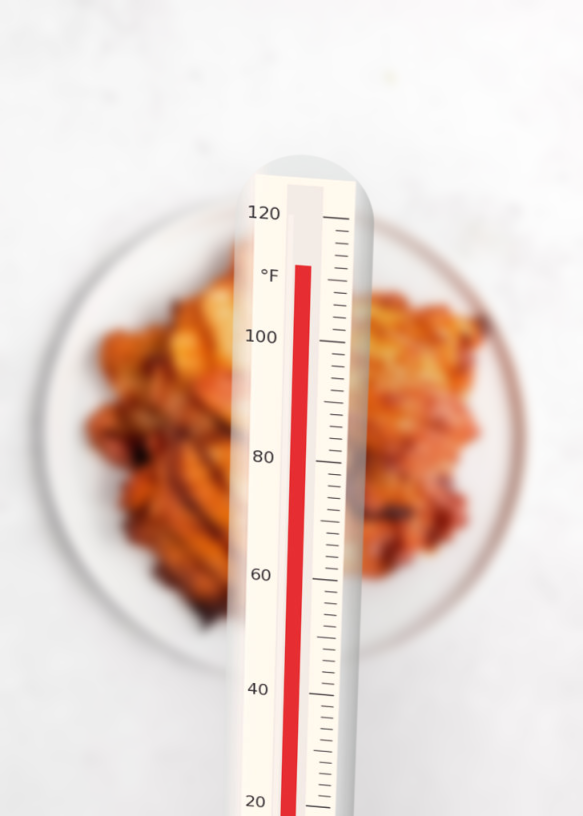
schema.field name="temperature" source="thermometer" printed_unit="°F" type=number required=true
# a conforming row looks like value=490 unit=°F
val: value=112 unit=°F
